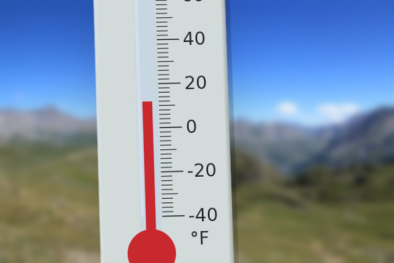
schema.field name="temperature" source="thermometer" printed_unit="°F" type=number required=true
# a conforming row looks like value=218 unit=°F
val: value=12 unit=°F
